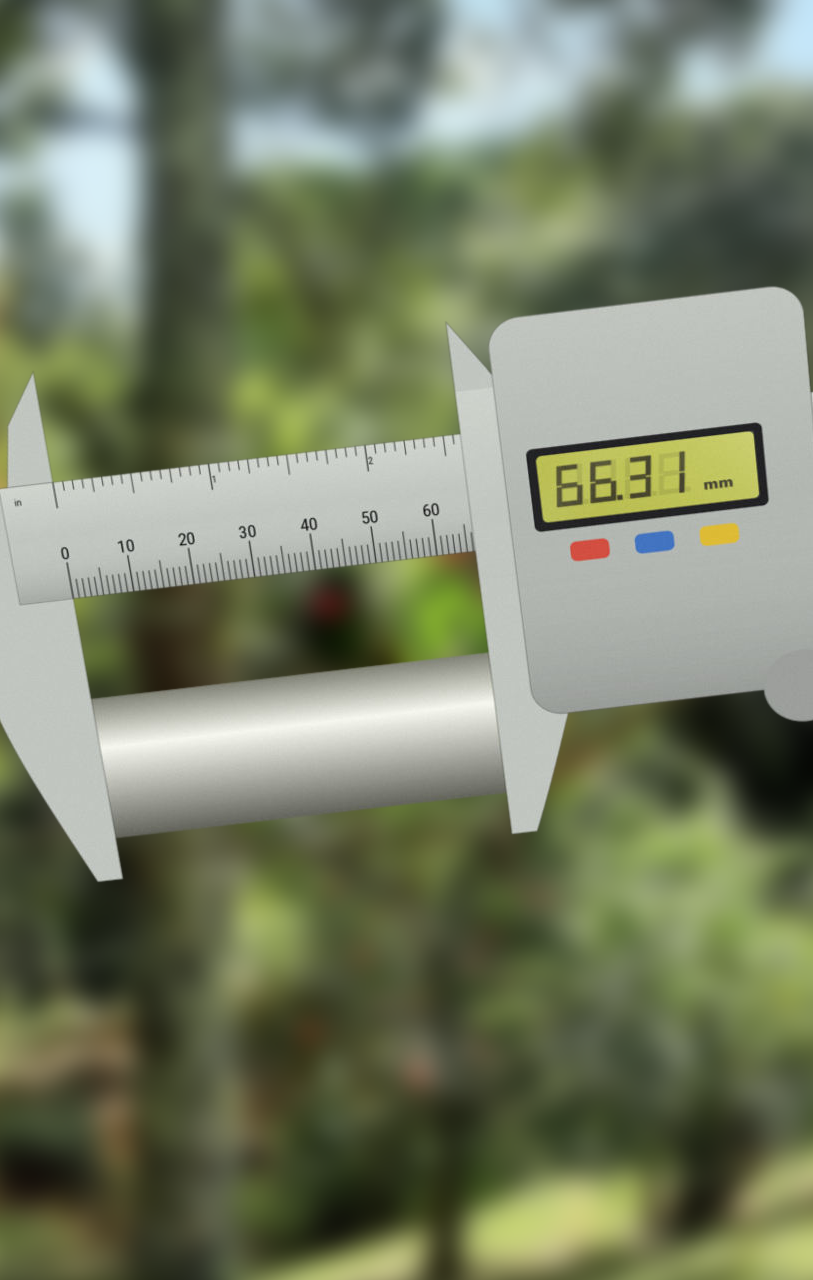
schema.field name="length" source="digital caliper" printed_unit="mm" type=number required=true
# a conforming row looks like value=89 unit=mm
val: value=66.31 unit=mm
